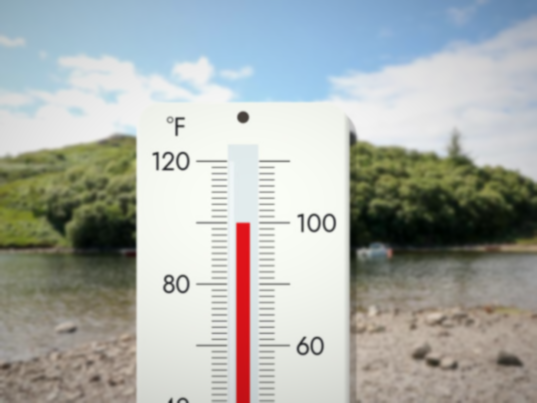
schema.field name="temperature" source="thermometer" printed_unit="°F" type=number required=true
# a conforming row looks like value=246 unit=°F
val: value=100 unit=°F
